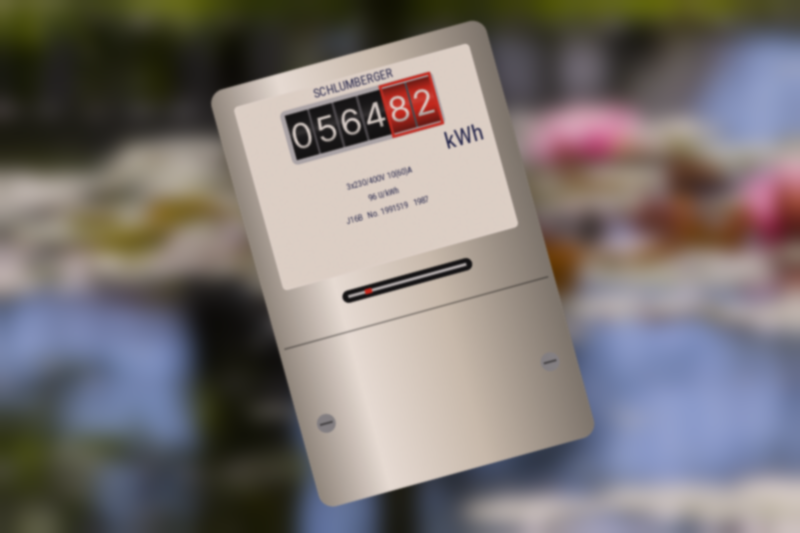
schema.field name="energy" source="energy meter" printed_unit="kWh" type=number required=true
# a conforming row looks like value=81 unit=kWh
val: value=564.82 unit=kWh
